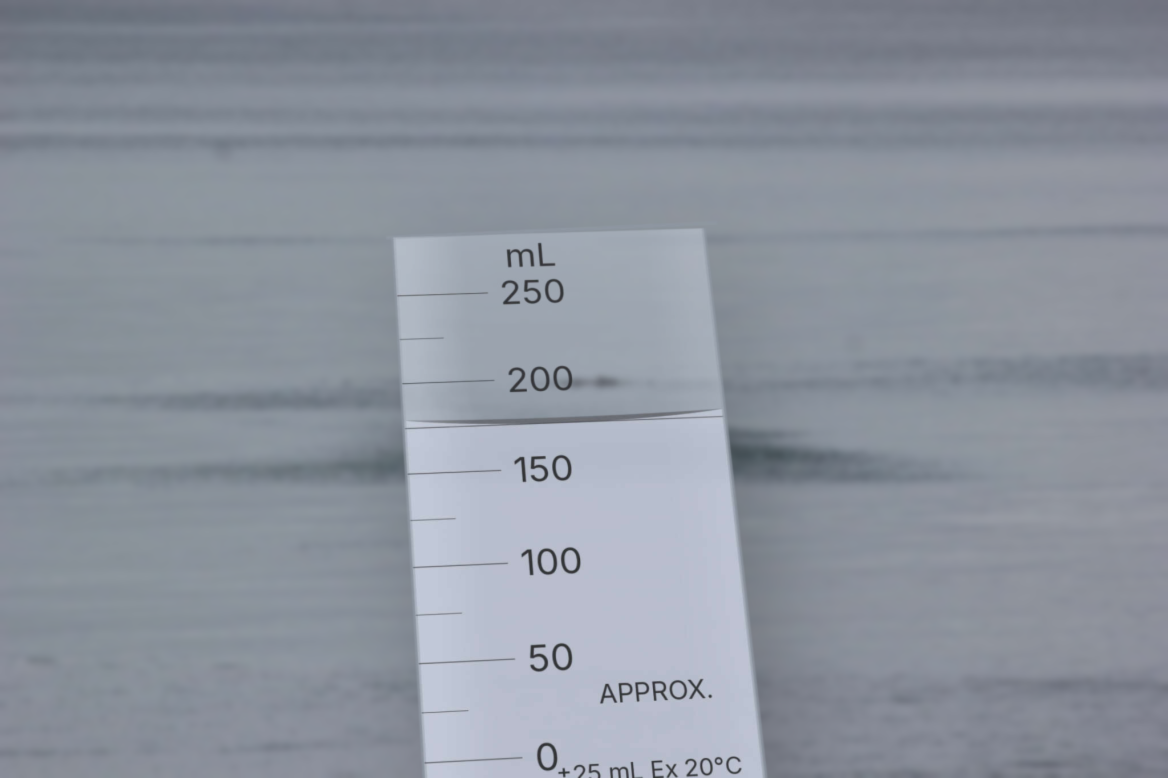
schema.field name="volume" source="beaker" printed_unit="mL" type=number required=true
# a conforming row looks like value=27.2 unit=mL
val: value=175 unit=mL
